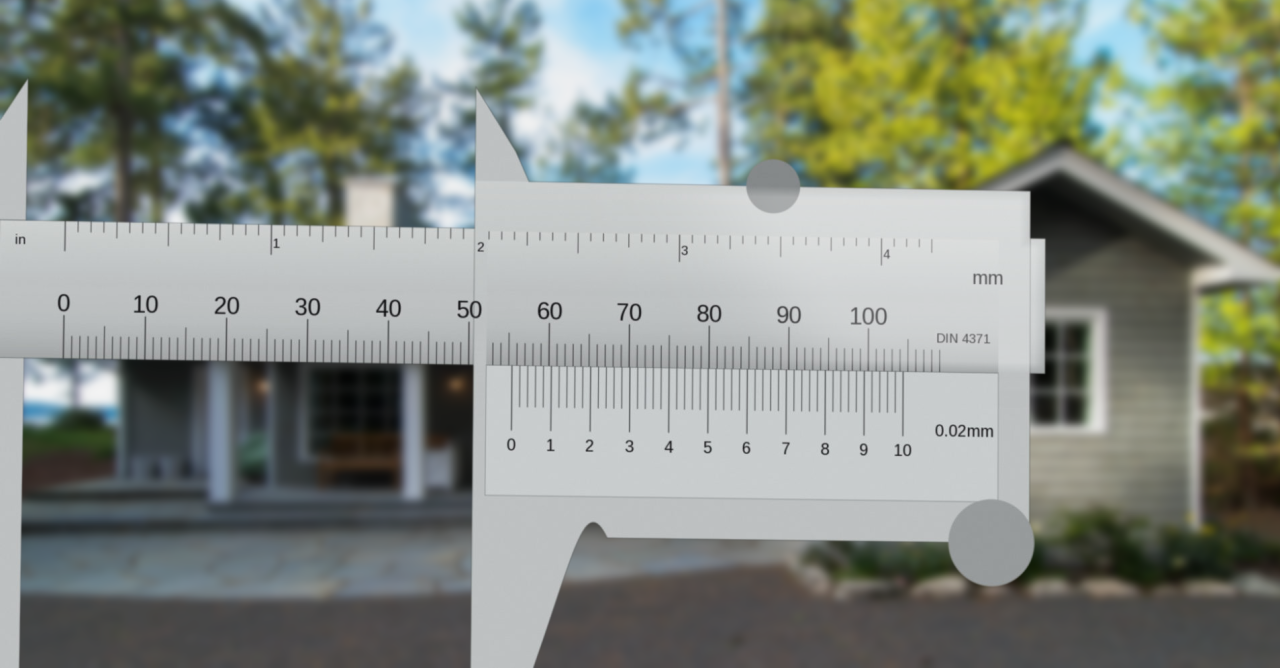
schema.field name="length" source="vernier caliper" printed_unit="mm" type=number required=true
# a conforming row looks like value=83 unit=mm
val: value=55.4 unit=mm
